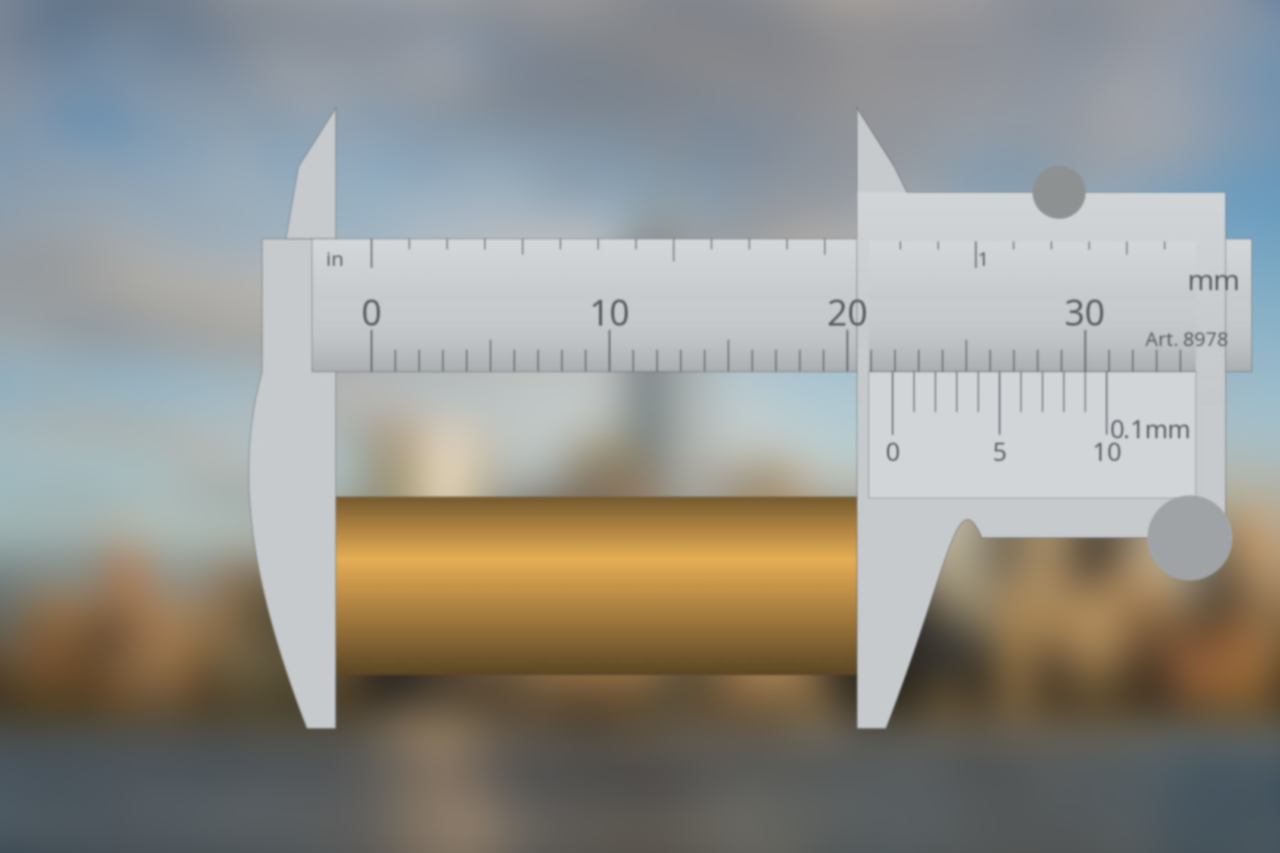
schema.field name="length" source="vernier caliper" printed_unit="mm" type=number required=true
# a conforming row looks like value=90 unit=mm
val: value=21.9 unit=mm
